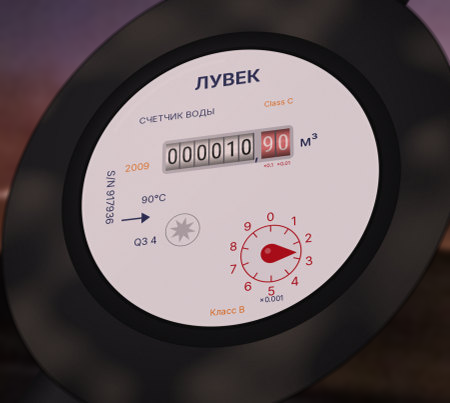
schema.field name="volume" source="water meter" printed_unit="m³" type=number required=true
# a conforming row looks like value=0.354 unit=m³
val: value=10.902 unit=m³
